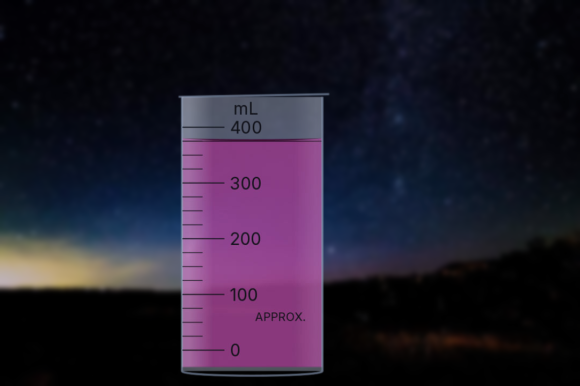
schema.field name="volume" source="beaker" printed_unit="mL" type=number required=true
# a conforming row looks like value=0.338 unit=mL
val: value=375 unit=mL
